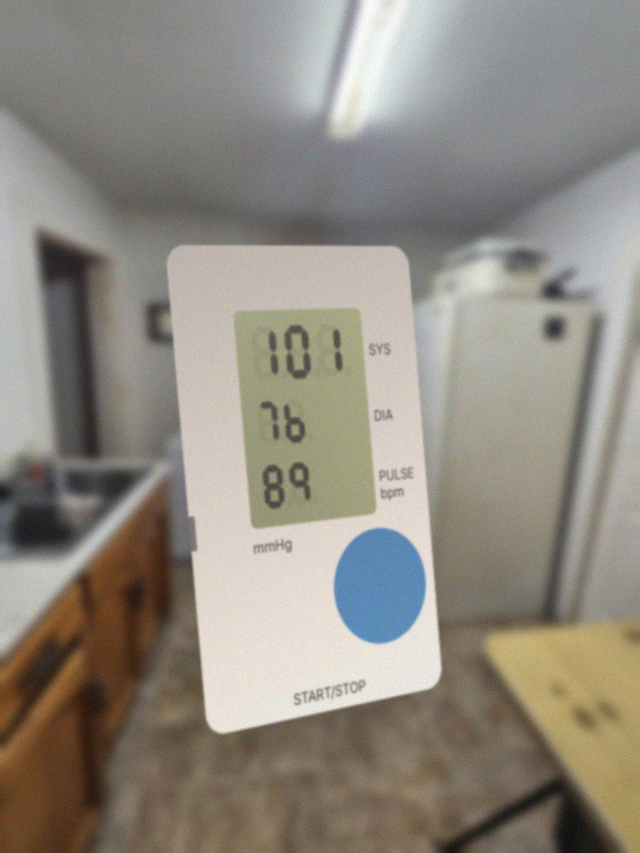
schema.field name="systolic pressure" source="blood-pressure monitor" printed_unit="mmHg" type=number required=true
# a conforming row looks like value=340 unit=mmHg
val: value=101 unit=mmHg
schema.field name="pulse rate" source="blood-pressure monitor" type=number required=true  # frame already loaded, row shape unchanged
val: value=89 unit=bpm
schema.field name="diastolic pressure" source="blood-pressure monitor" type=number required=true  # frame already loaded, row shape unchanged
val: value=76 unit=mmHg
